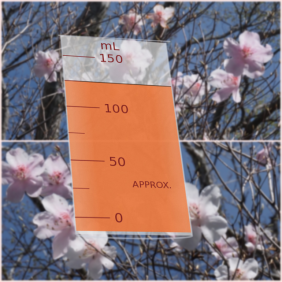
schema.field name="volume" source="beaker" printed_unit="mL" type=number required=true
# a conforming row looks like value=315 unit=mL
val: value=125 unit=mL
